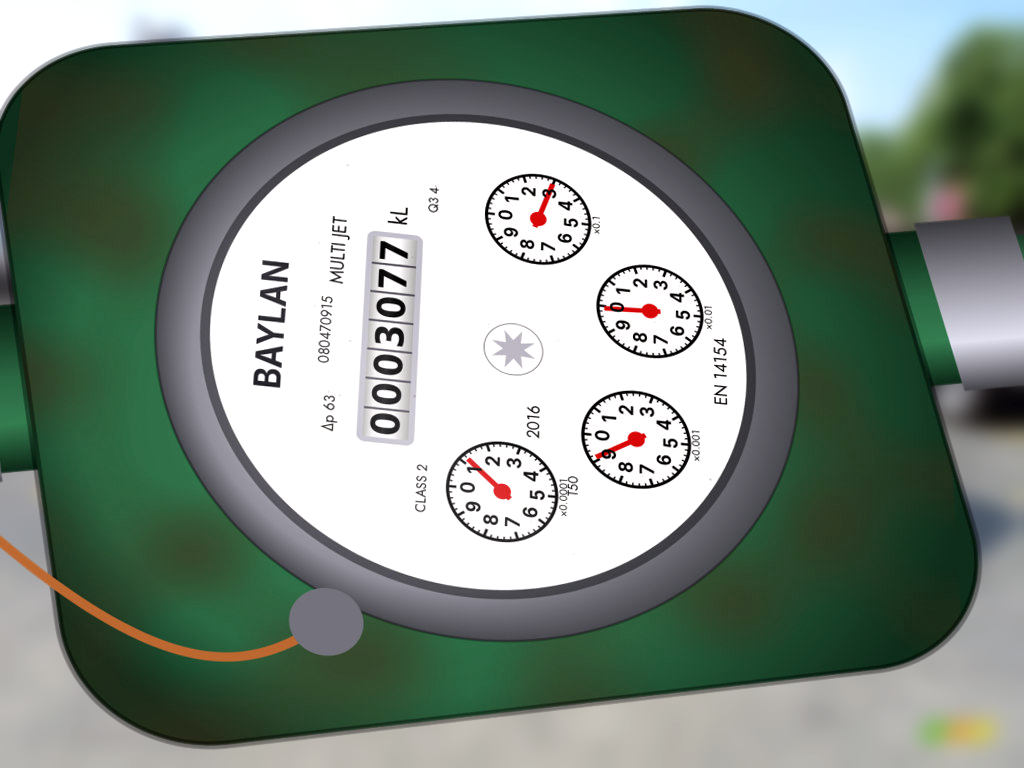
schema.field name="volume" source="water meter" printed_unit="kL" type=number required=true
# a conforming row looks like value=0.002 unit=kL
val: value=3077.2991 unit=kL
